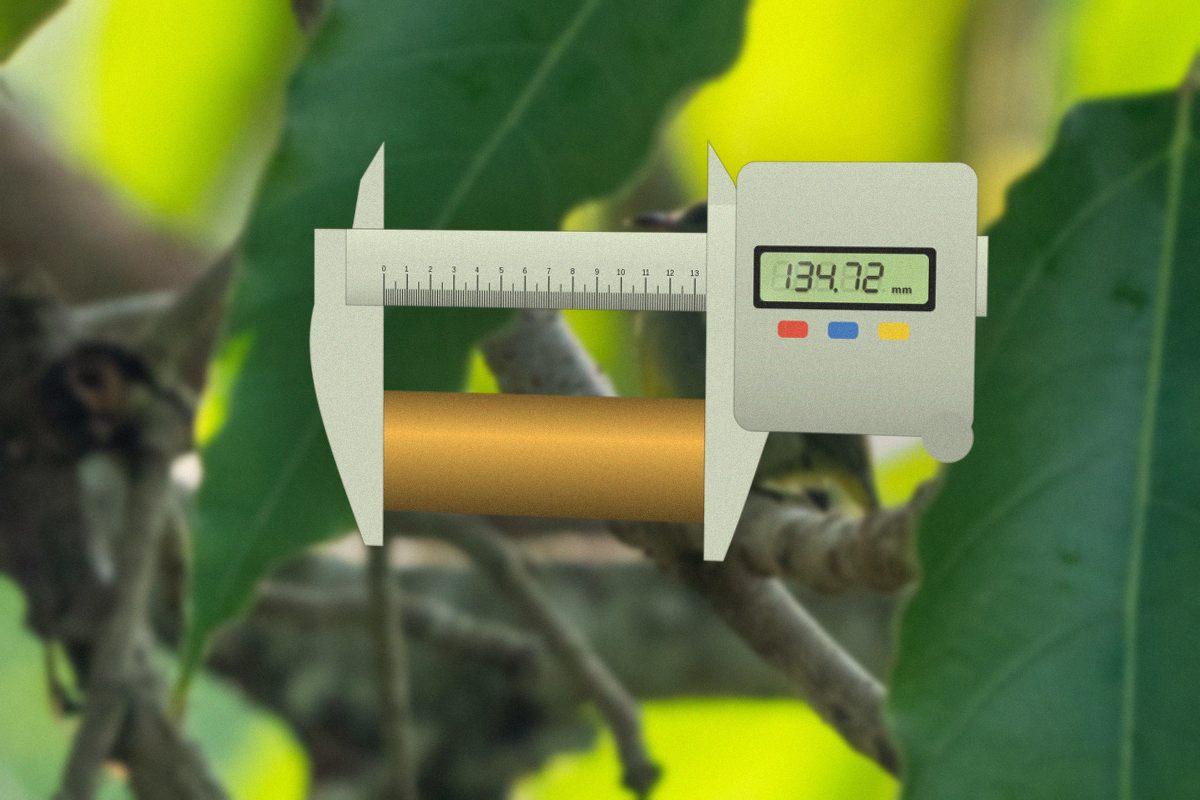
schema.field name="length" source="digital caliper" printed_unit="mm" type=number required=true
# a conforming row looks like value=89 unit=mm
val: value=134.72 unit=mm
